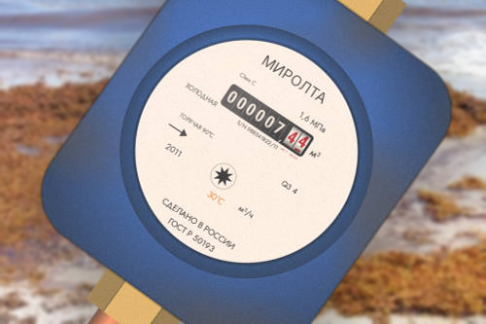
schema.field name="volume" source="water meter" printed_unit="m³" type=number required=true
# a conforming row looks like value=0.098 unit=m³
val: value=7.44 unit=m³
